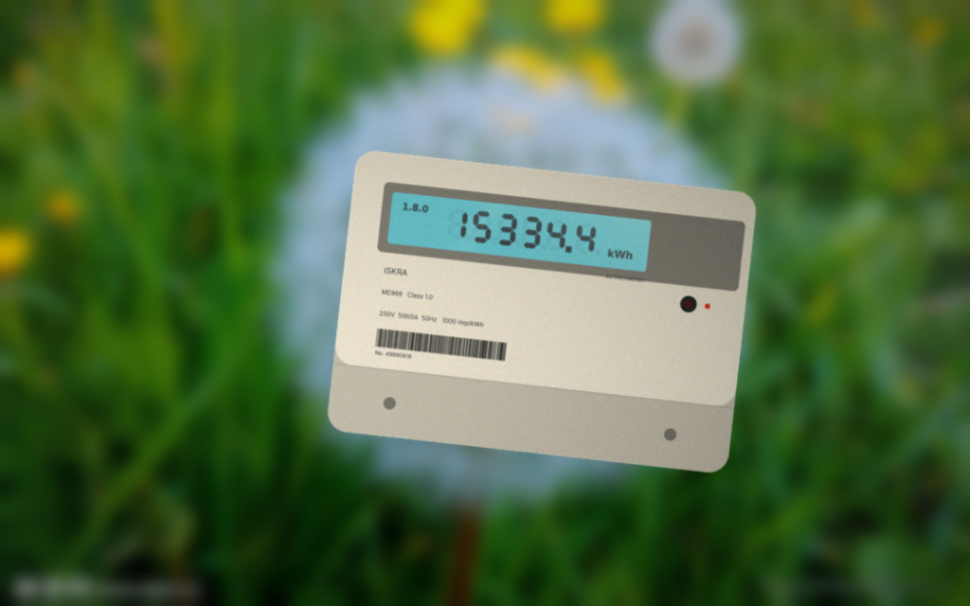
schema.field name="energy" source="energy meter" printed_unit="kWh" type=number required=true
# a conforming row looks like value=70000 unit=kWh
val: value=15334.4 unit=kWh
